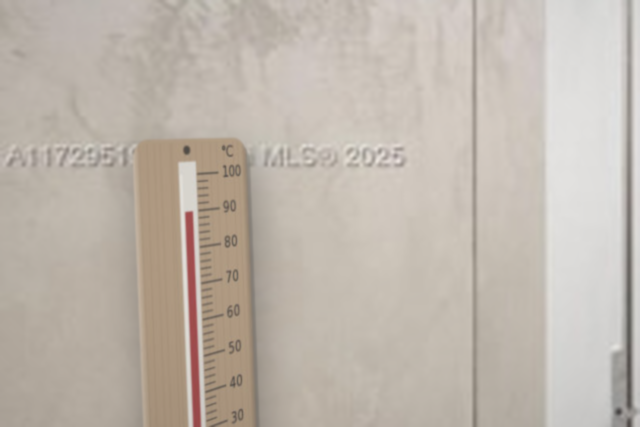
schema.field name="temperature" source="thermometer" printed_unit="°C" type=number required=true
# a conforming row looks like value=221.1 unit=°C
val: value=90 unit=°C
